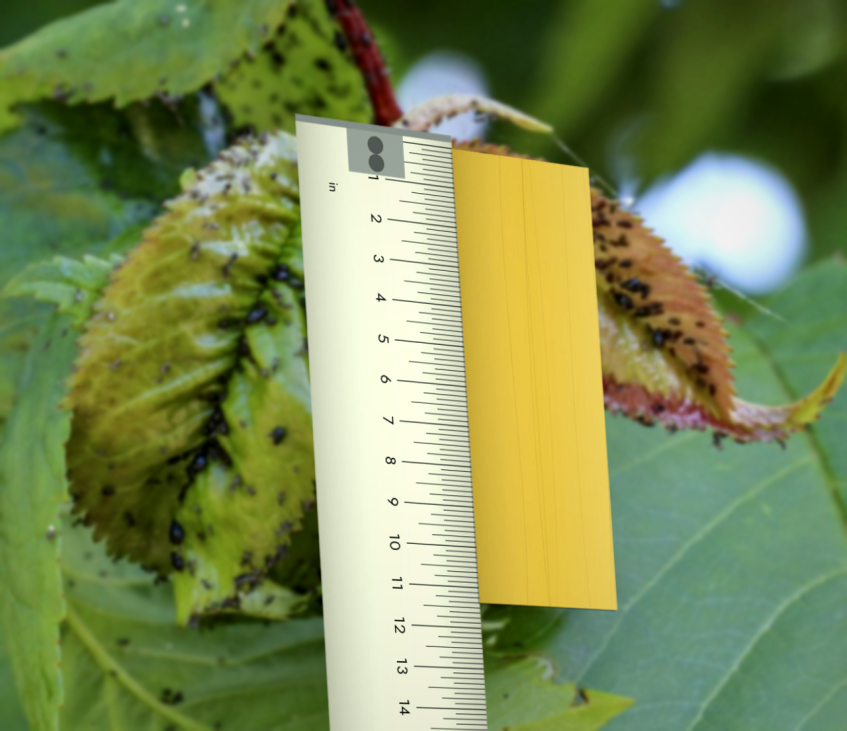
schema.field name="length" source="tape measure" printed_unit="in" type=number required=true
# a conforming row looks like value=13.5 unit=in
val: value=11.375 unit=in
